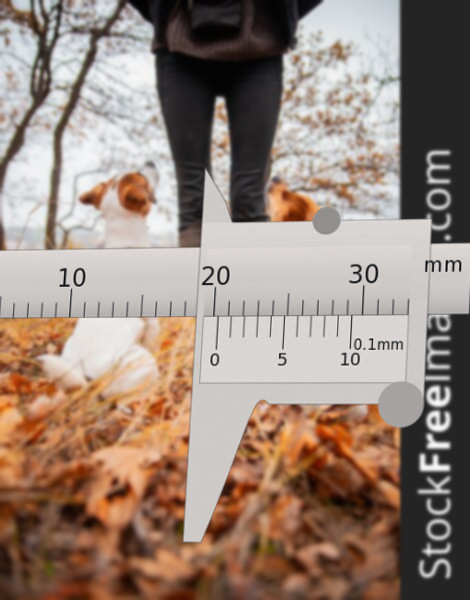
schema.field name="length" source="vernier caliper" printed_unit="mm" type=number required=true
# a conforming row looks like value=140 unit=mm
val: value=20.3 unit=mm
